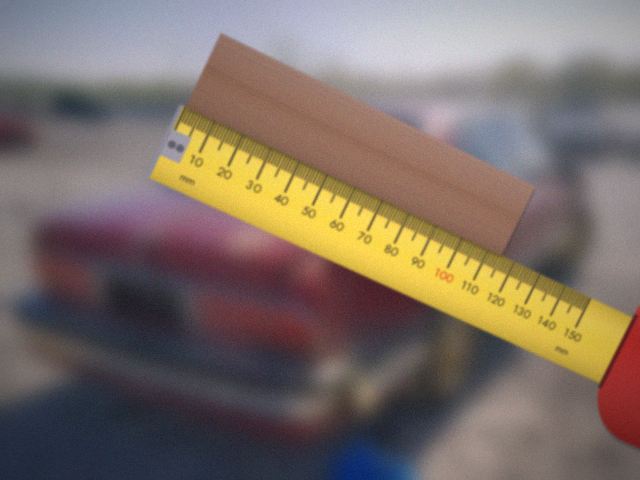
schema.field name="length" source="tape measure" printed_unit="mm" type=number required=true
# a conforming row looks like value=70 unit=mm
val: value=115 unit=mm
